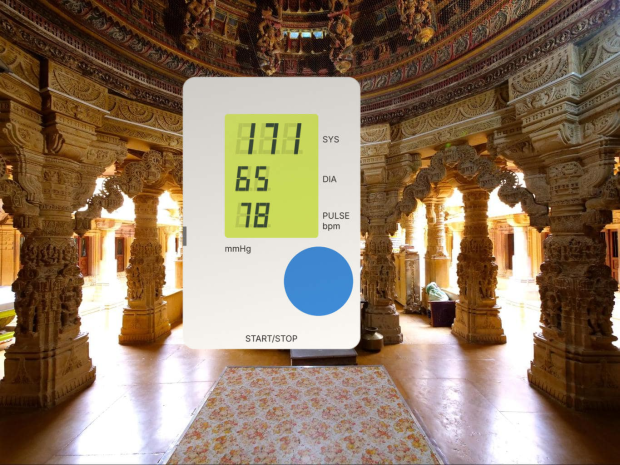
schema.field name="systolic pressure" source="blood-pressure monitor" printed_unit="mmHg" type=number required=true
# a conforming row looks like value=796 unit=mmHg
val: value=171 unit=mmHg
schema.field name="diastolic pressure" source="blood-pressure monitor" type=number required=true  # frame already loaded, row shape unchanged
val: value=65 unit=mmHg
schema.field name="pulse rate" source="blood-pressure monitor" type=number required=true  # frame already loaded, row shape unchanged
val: value=78 unit=bpm
